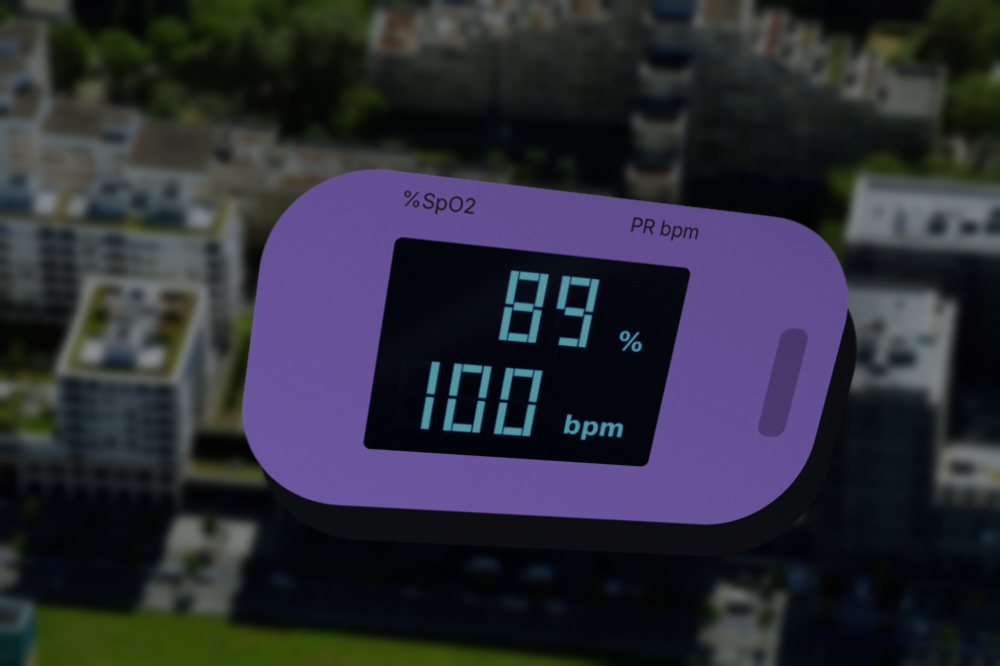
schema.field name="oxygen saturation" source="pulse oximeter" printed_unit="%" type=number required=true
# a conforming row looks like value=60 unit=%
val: value=89 unit=%
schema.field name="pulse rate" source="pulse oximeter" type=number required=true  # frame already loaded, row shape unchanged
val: value=100 unit=bpm
